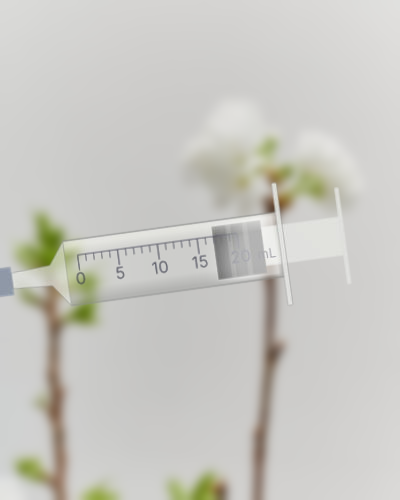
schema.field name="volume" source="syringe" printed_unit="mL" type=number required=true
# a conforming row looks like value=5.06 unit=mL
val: value=17 unit=mL
